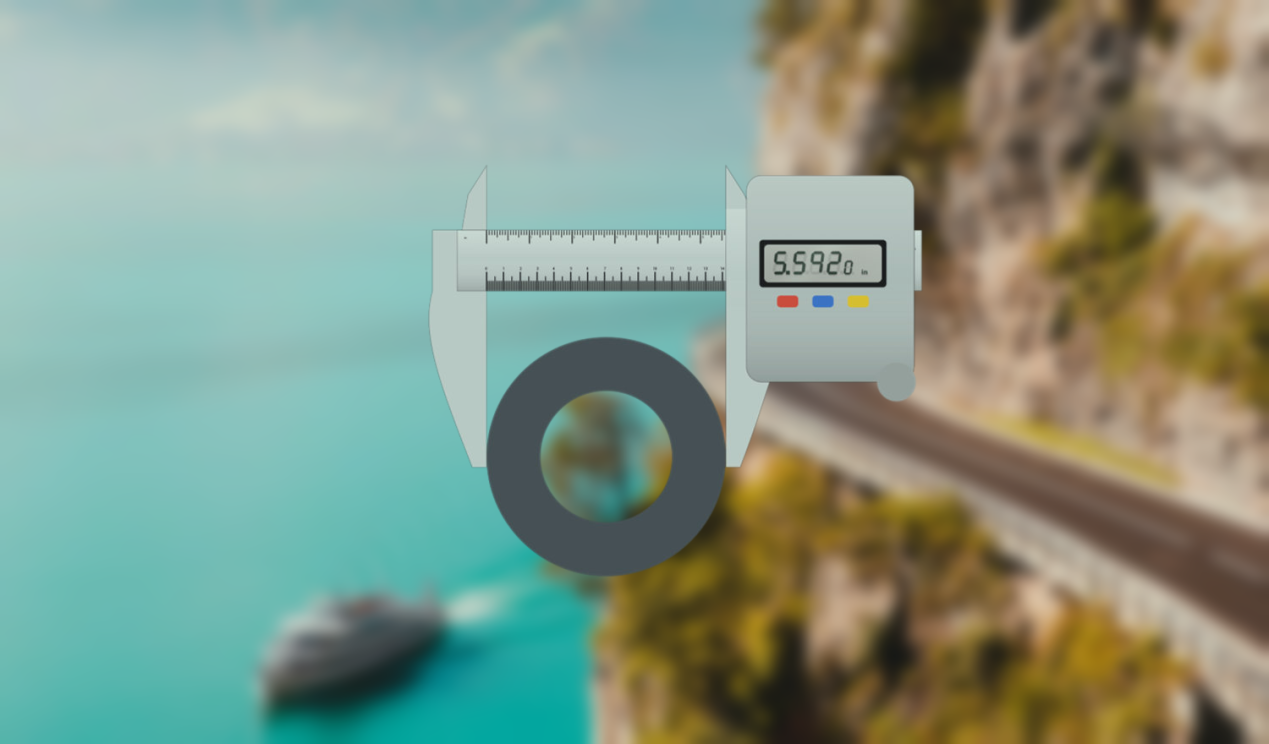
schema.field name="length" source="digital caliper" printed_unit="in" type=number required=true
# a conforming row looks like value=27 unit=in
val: value=5.5920 unit=in
